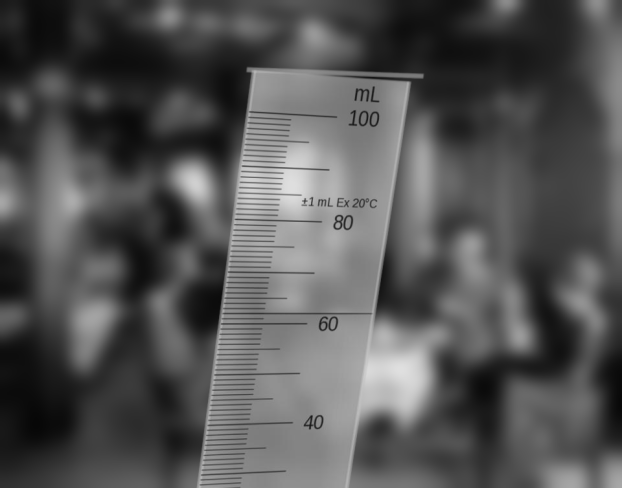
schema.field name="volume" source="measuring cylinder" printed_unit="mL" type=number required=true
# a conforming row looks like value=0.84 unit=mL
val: value=62 unit=mL
